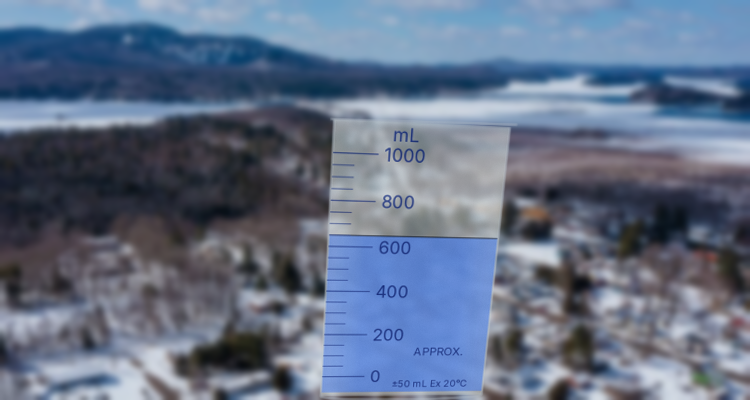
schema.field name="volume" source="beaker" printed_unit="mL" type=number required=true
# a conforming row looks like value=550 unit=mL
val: value=650 unit=mL
